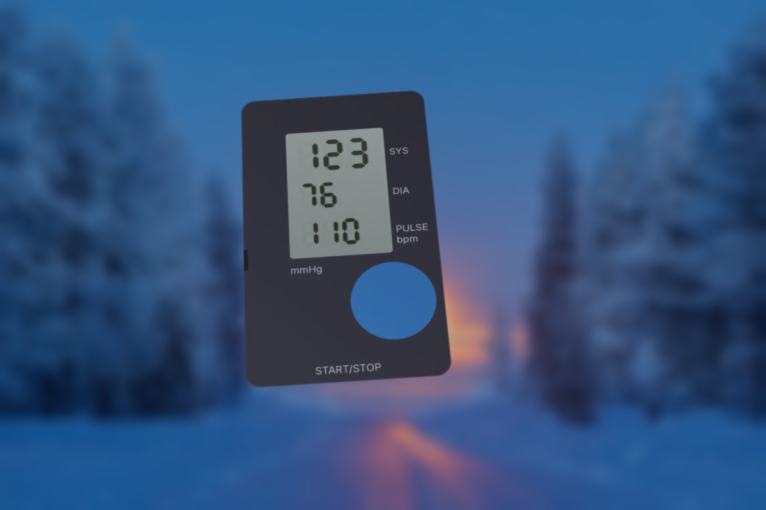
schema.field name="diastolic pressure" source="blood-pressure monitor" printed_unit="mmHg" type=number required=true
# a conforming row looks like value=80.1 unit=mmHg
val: value=76 unit=mmHg
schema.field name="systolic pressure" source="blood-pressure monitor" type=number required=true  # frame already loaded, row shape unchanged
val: value=123 unit=mmHg
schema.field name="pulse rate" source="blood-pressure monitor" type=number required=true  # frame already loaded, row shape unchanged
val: value=110 unit=bpm
